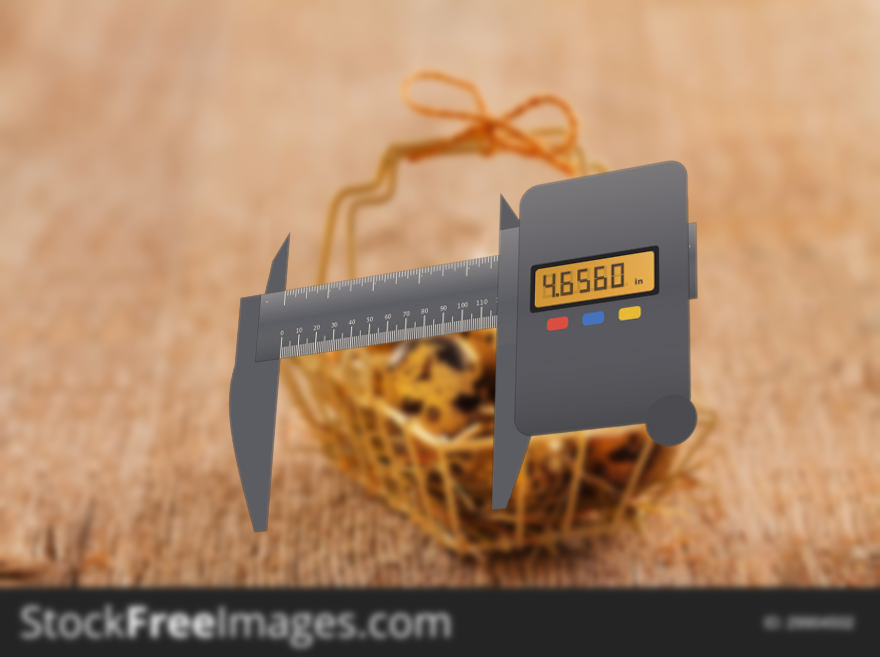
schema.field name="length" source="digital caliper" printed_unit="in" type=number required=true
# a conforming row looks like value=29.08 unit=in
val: value=4.6560 unit=in
